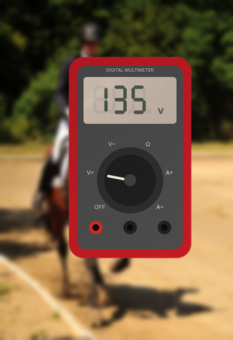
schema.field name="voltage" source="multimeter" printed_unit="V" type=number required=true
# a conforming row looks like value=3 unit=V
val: value=135 unit=V
